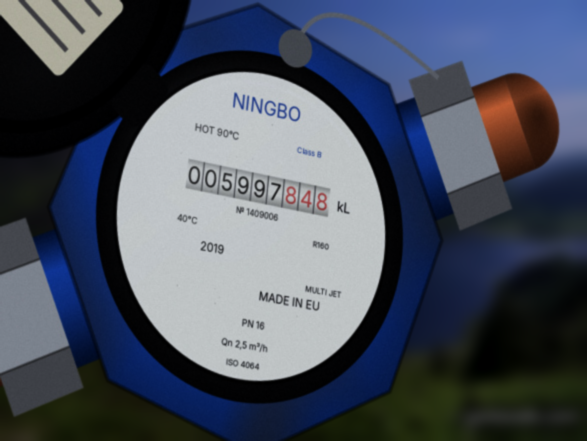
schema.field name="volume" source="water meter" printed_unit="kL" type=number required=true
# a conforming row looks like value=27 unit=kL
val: value=5997.848 unit=kL
